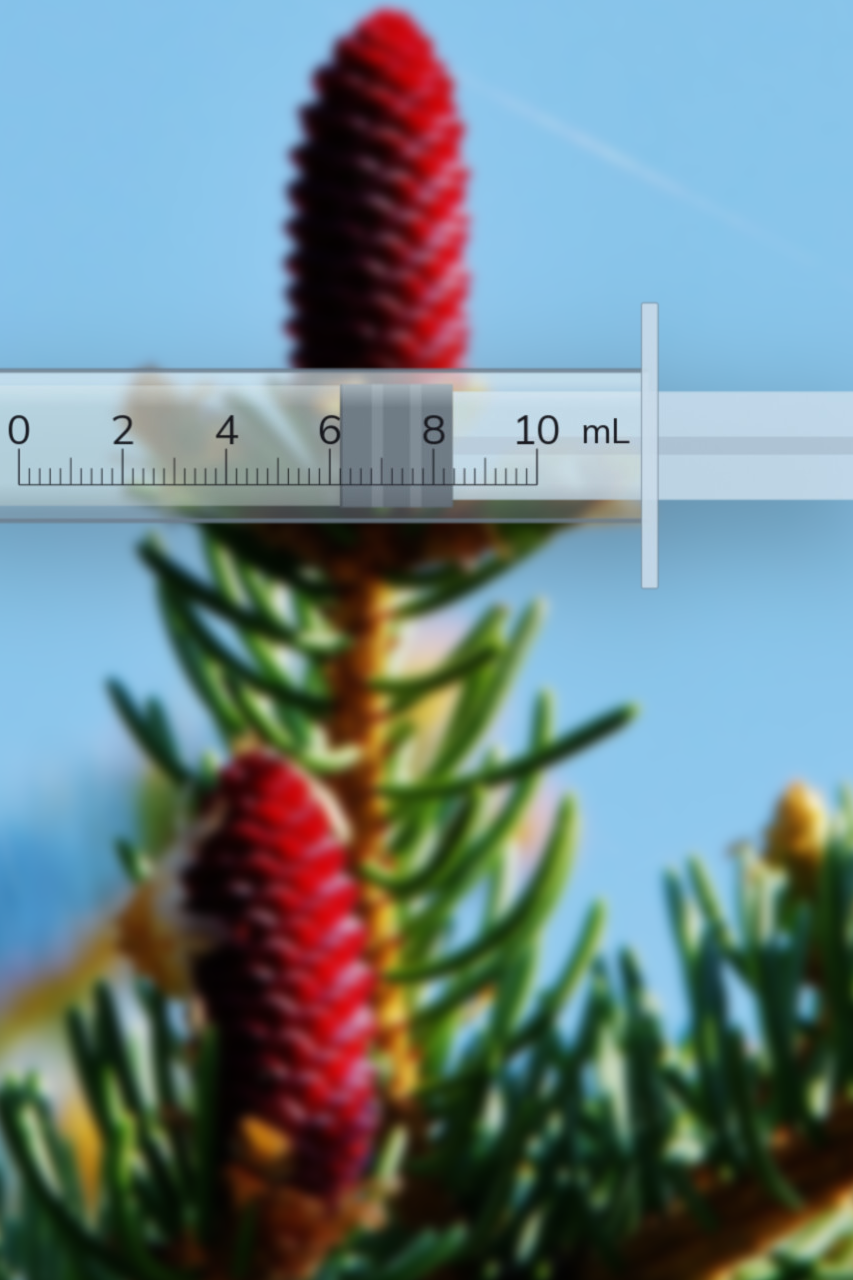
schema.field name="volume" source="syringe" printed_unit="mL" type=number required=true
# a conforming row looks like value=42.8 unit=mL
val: value=6.2 unit=mL
